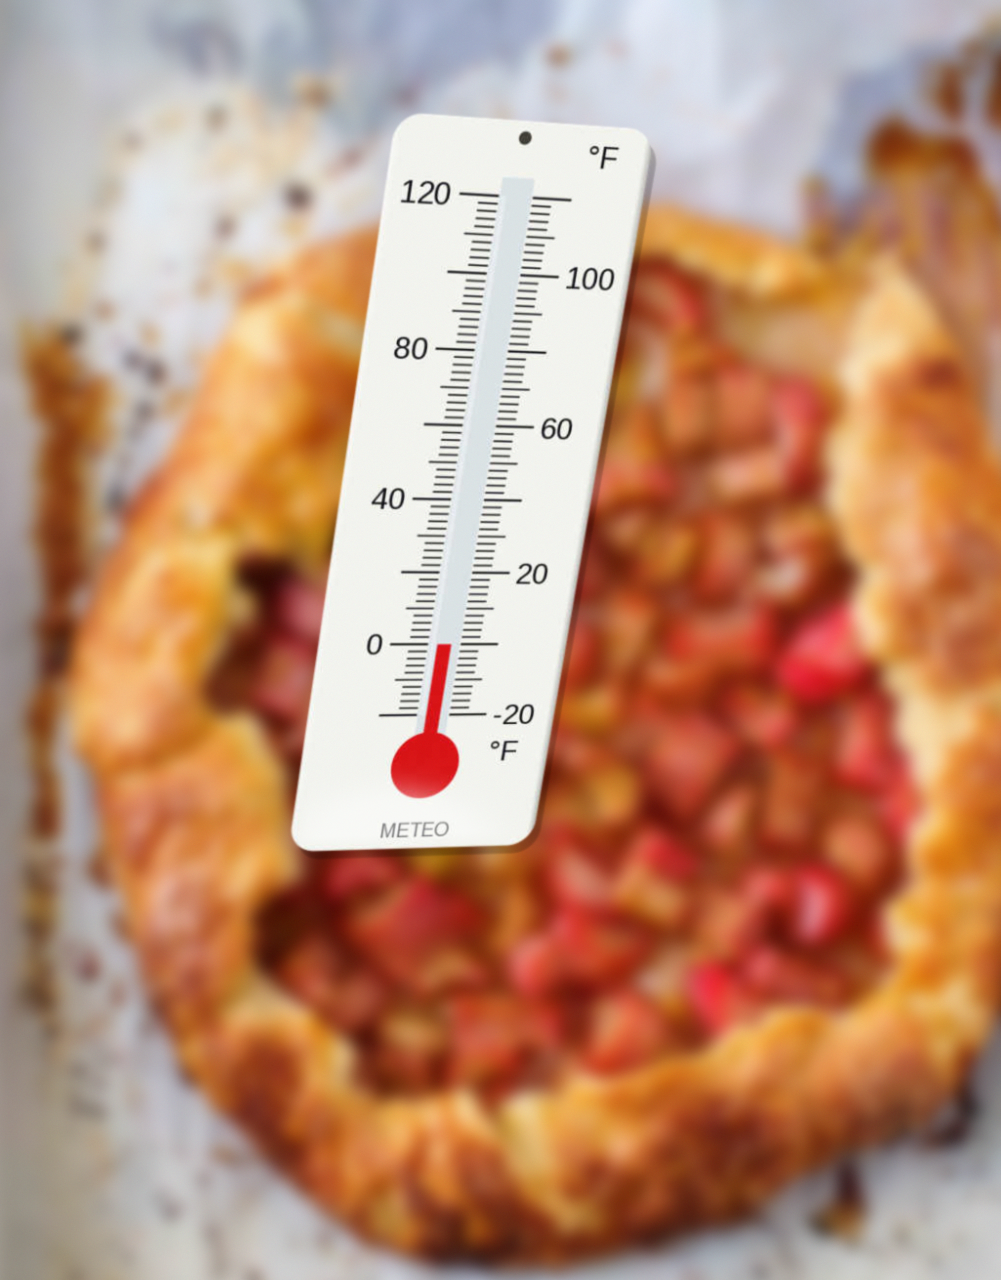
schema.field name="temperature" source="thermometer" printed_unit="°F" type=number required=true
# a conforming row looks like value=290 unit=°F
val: value=0 unit=°F
